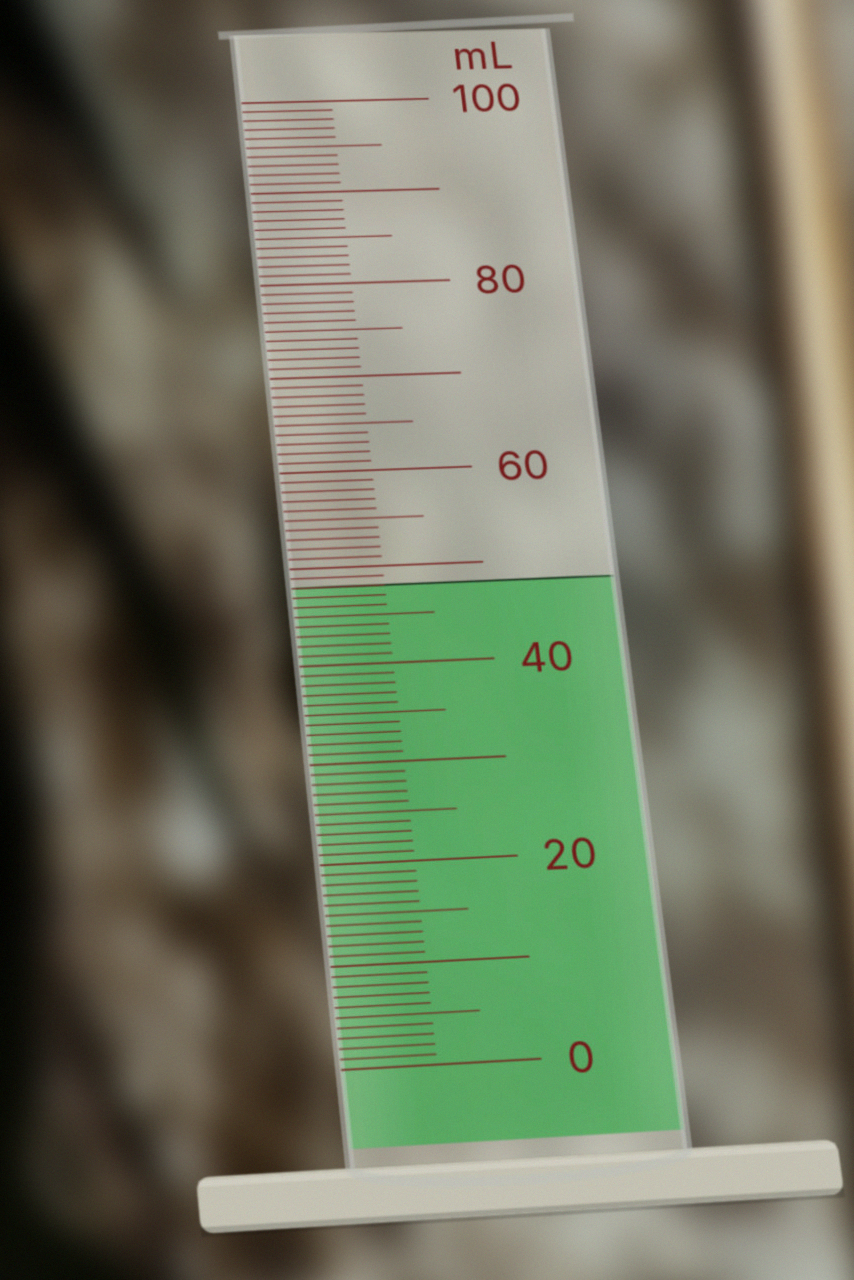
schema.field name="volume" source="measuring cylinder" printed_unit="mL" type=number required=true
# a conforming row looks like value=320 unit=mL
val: value=48 unit=mL
